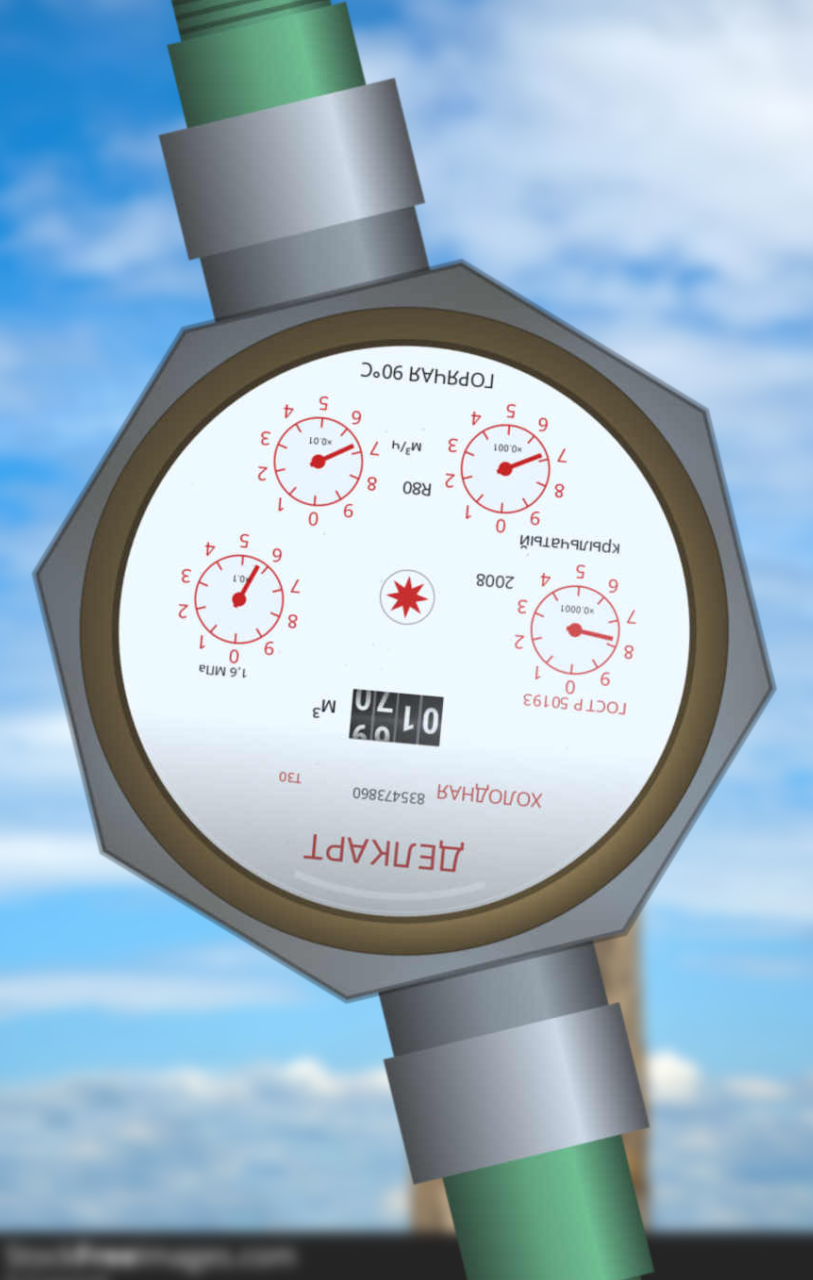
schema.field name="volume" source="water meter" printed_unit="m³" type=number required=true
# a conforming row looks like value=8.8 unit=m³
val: value=169.5667 unit=m³
